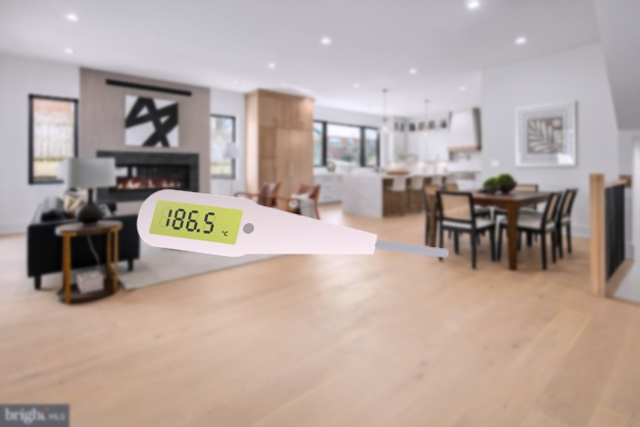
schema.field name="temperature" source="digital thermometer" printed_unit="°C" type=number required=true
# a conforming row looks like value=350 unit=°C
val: value=186.5 unit=°C
